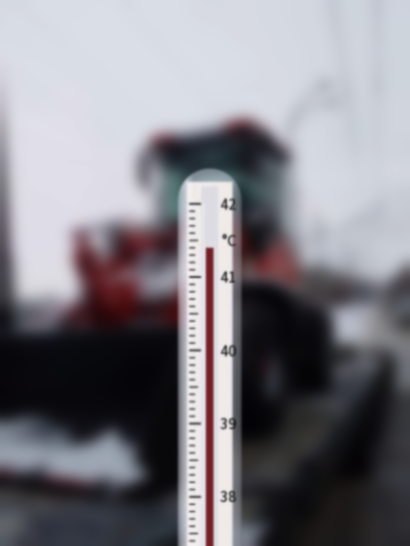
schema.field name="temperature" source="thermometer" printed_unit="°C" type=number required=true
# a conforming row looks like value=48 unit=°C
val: value=41.4 unit=°C
